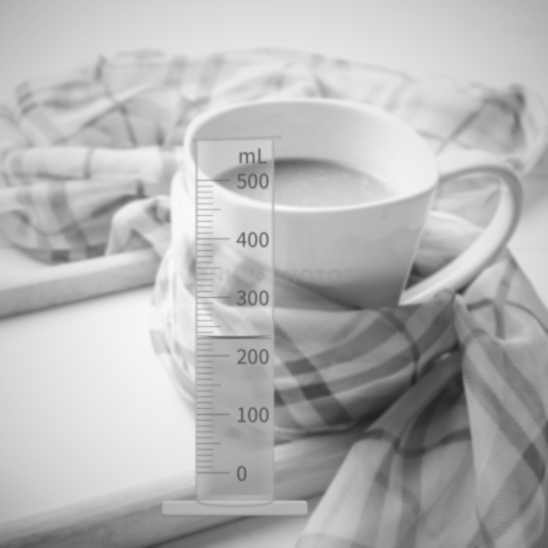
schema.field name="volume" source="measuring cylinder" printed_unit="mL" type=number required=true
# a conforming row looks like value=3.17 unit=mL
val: value=230 unit=mL
